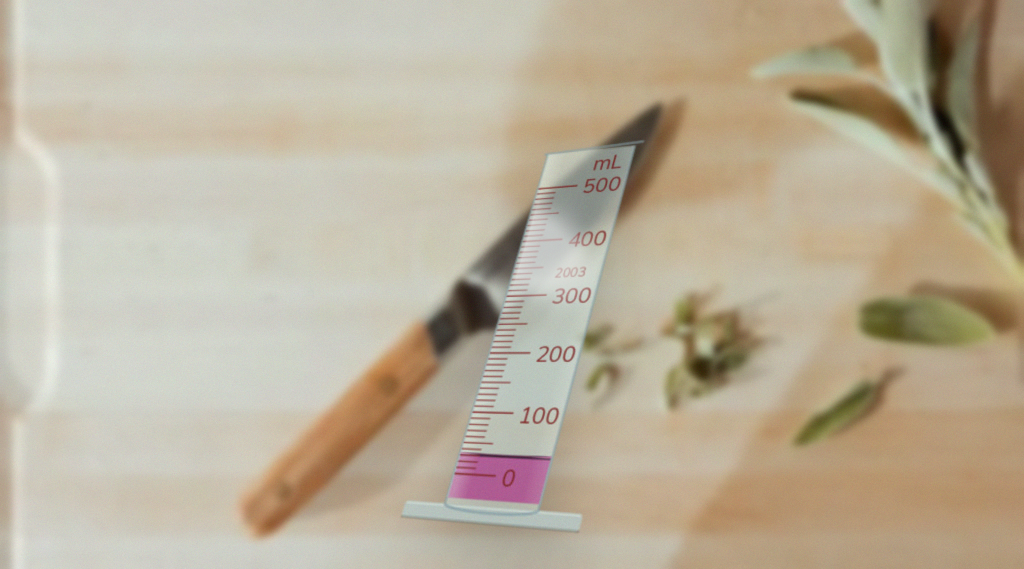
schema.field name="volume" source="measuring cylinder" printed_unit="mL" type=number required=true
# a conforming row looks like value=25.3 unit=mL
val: value=30 unit=mL
